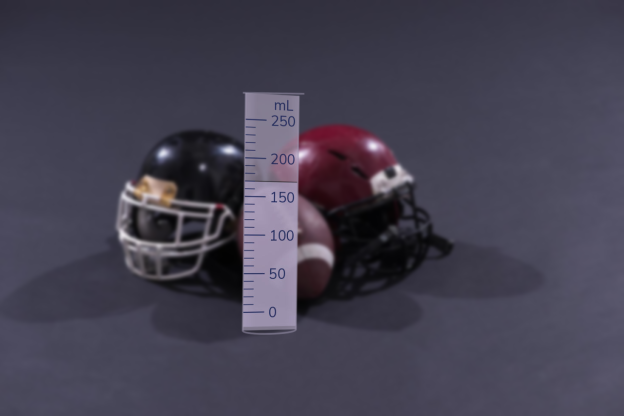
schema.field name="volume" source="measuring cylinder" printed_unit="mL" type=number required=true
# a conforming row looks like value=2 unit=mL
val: value=170 unit=mL
